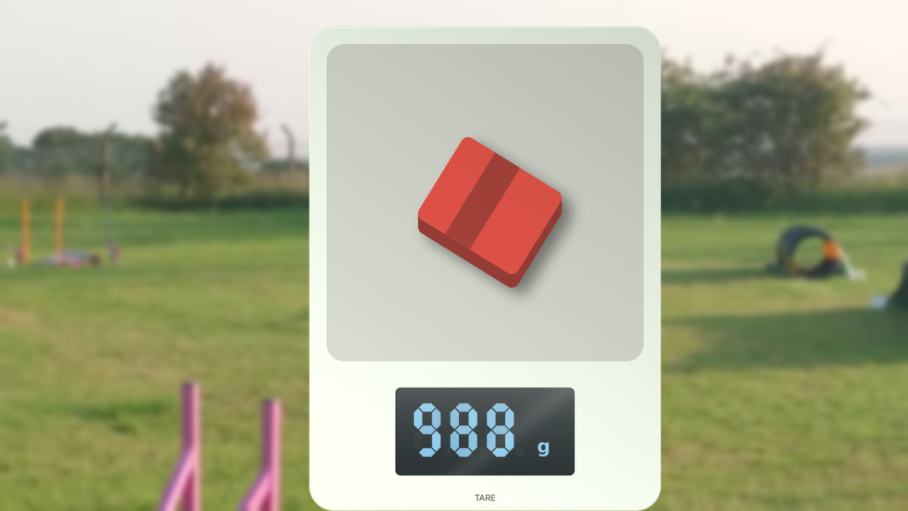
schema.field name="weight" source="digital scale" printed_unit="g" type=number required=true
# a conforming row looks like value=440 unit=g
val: value=988 unit=g
